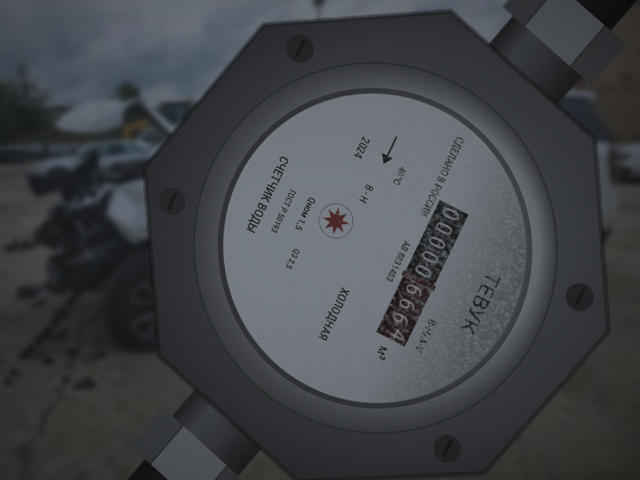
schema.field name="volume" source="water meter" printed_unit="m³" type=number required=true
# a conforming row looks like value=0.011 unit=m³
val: value=0.6664 unit=m³
